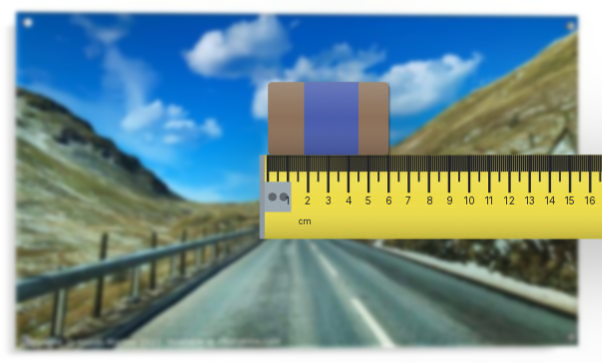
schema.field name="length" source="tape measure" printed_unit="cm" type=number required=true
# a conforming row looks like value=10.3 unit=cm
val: value=6 unit=cm
